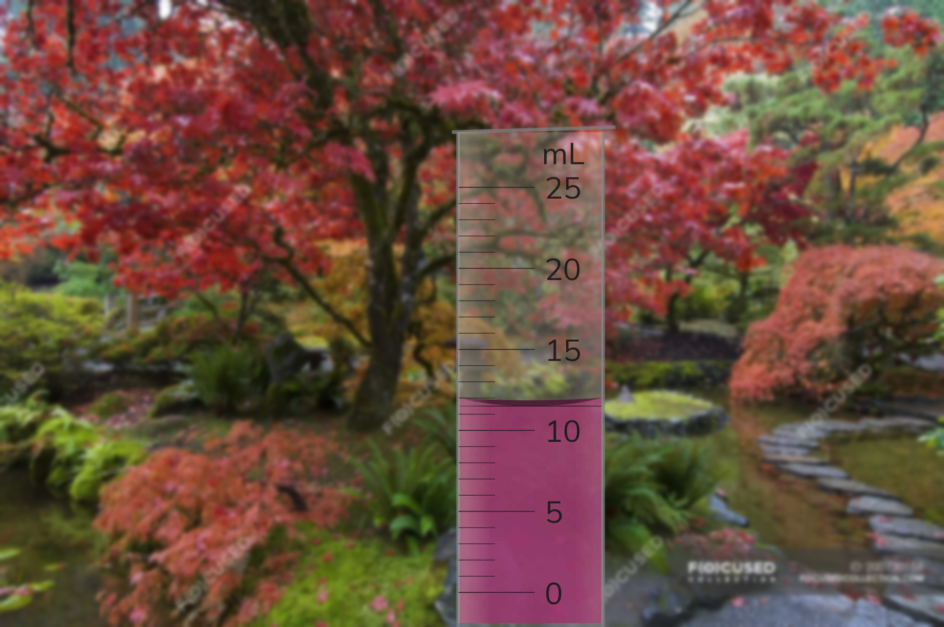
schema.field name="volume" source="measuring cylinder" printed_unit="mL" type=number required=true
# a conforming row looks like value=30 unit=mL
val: value=11.5 unit=mL
